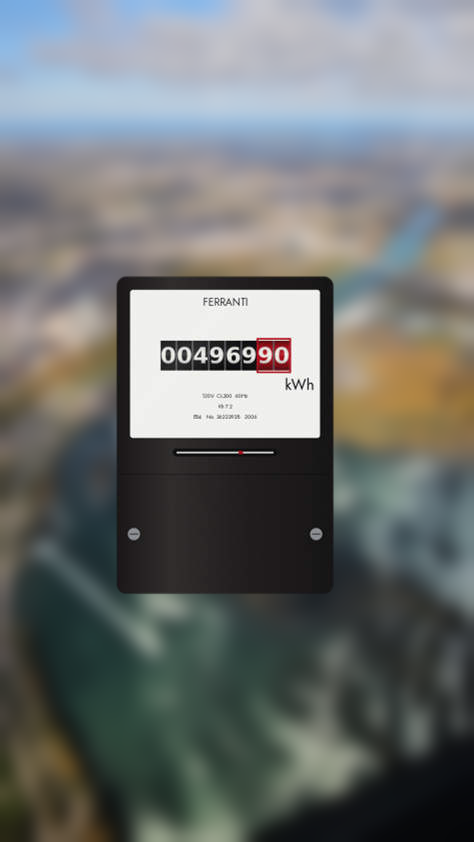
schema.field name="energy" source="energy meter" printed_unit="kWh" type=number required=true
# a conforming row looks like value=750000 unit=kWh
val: value=4969.90 unit=kWh
